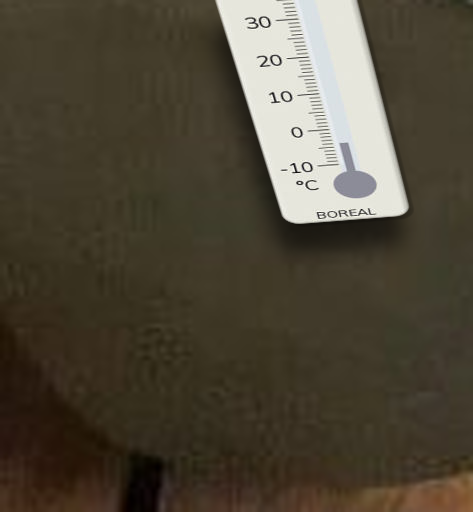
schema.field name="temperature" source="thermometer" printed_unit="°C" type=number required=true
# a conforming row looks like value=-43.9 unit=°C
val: value=-4 unit=°C
